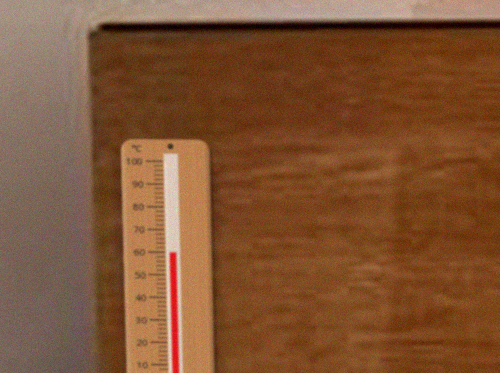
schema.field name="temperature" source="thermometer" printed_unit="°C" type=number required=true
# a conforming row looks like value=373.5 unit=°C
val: value=60 unit=°C
